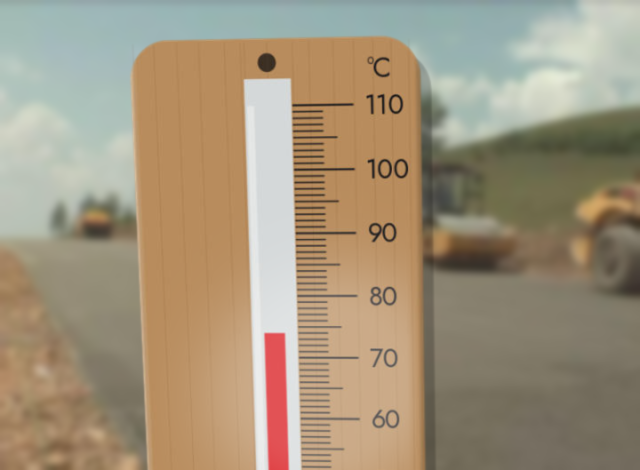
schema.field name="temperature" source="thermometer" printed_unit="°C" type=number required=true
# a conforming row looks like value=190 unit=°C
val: value=74 unit=°C
